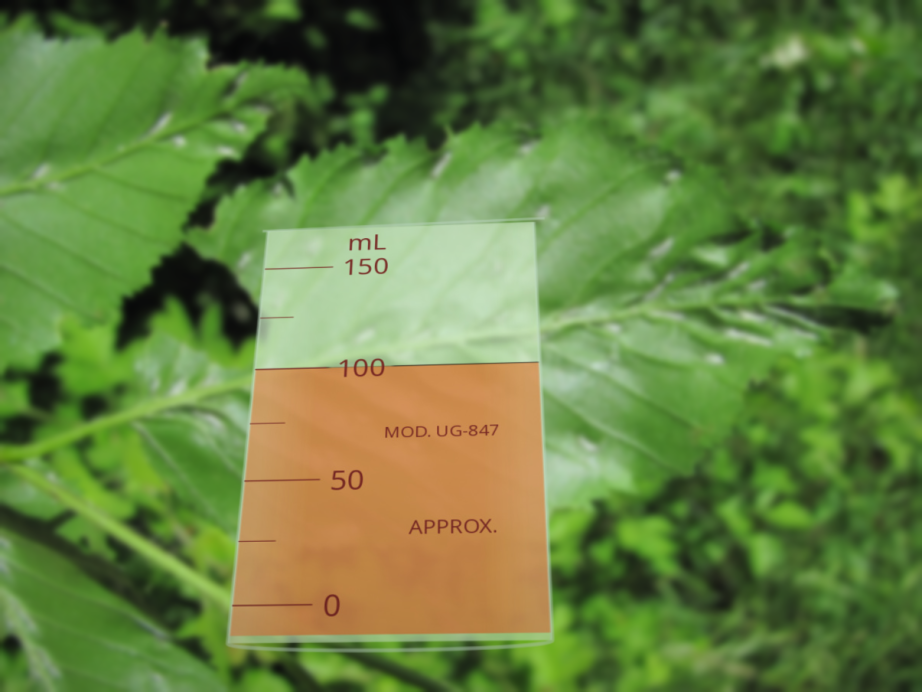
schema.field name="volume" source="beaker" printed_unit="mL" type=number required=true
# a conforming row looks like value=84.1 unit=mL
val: value=100 unit=mL
